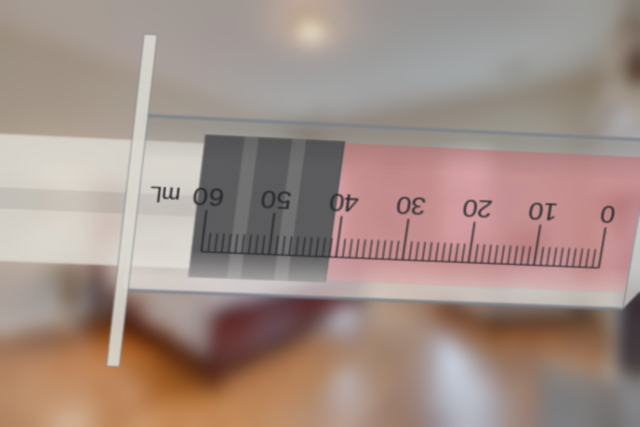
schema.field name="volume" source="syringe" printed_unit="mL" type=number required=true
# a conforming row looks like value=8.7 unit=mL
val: value=41 unit=mL
